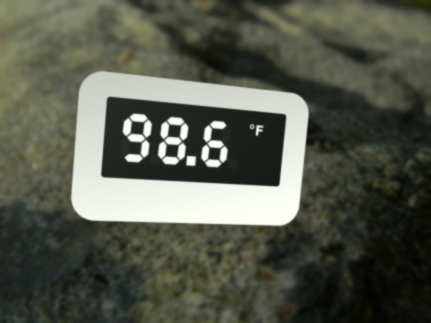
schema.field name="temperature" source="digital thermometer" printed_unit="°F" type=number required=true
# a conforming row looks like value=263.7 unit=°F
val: value=98.6 unit=°F
